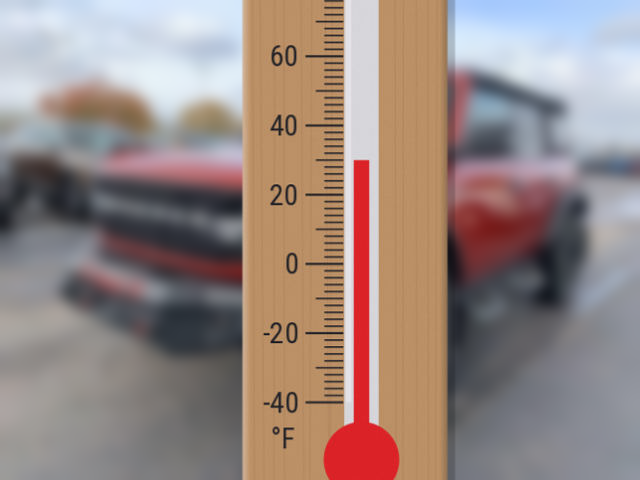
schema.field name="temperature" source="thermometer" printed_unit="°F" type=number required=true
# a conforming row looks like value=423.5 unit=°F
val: value=30 unit=°F
